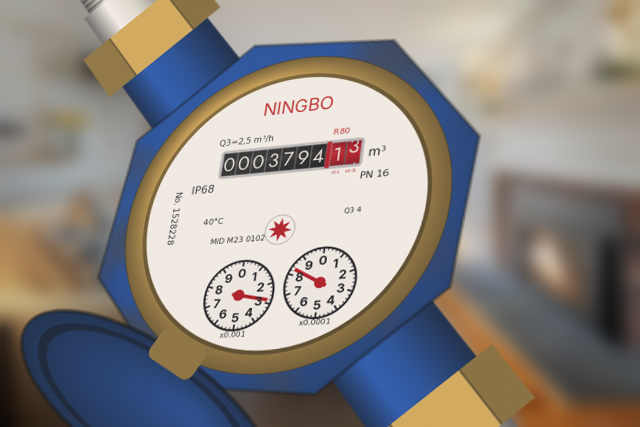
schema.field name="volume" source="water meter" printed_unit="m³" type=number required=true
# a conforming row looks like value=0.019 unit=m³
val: value=3794.1328 unit=m³
